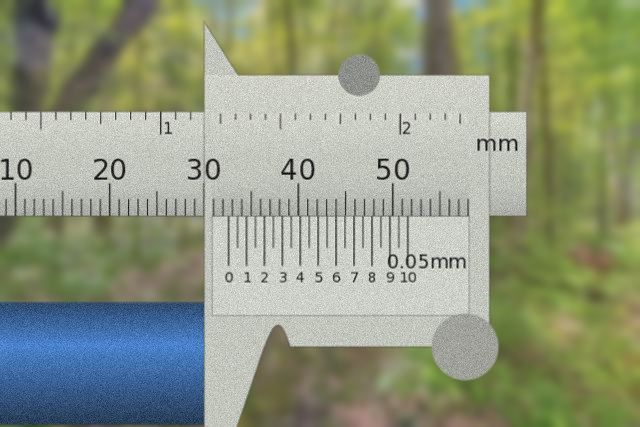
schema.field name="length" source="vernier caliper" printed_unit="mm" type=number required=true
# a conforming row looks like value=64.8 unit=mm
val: value=32.6 unit=mm
